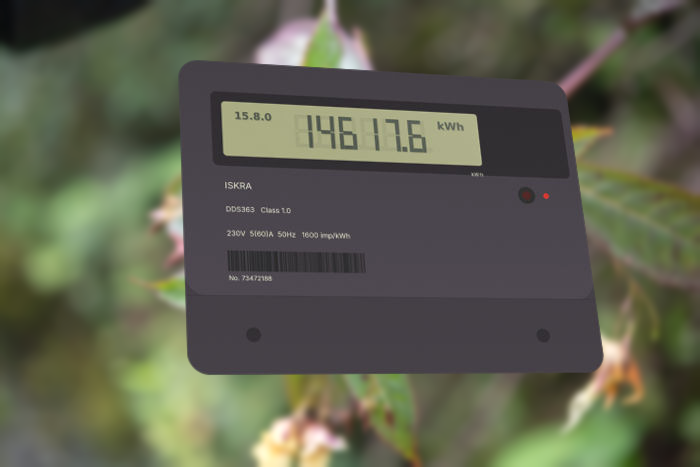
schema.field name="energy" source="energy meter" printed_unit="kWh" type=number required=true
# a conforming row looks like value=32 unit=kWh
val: value=14617.6 unit=kWh
